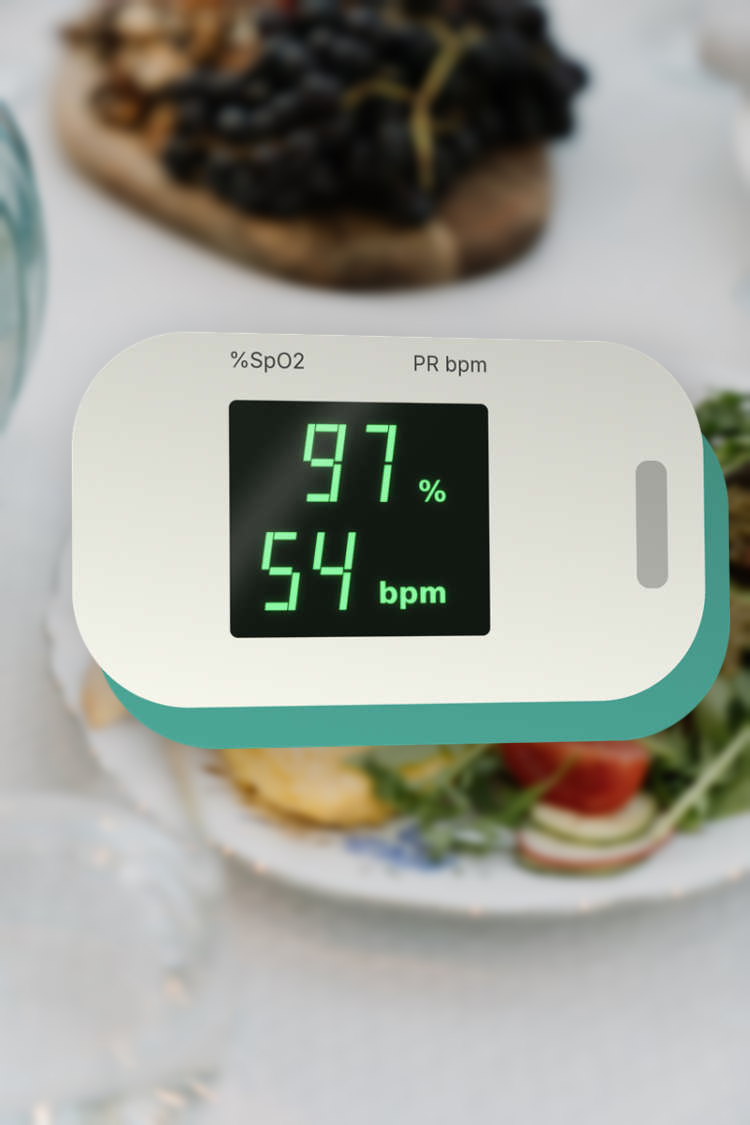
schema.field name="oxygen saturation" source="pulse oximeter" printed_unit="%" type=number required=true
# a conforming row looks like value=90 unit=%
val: value=97 unit=%
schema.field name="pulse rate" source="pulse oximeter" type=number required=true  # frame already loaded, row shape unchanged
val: value=54 unit=bpm
